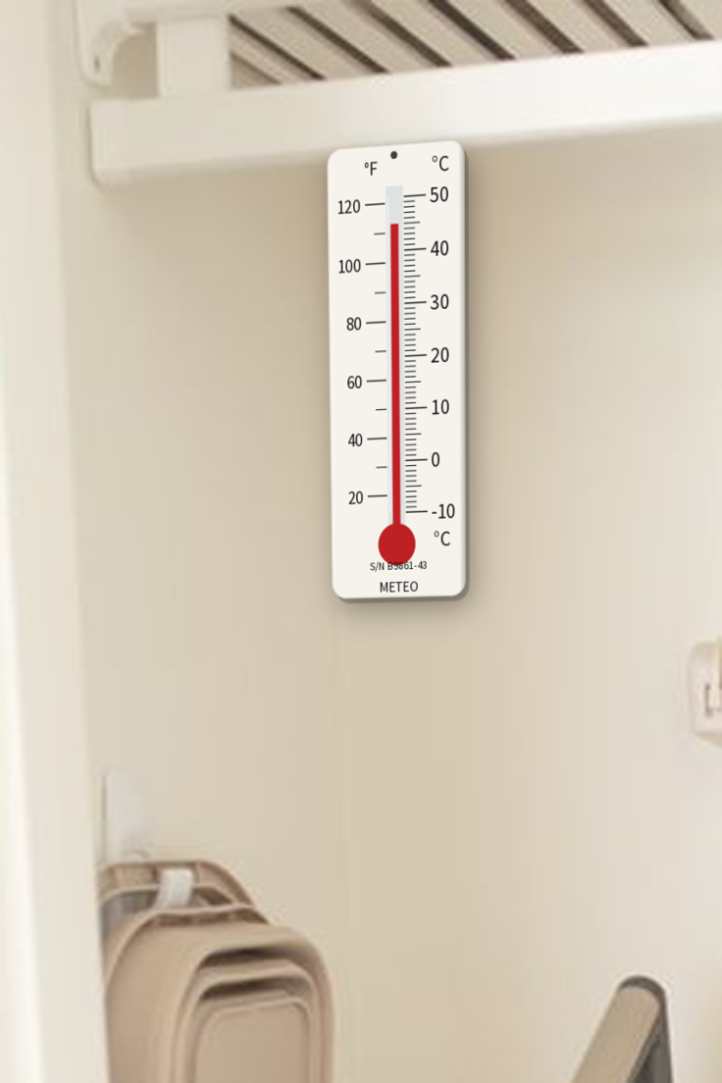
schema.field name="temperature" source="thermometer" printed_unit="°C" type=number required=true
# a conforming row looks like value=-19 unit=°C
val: value=45 unit=°C
